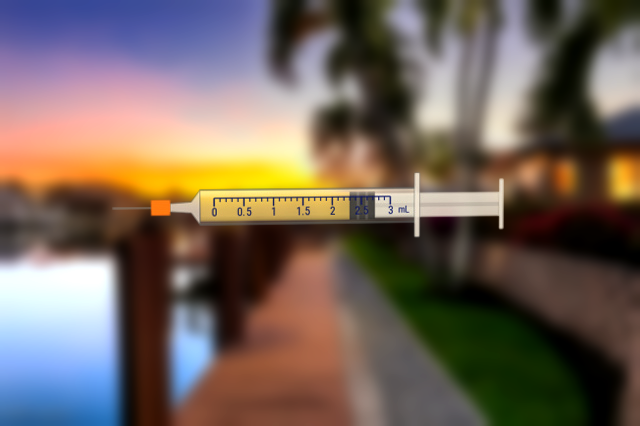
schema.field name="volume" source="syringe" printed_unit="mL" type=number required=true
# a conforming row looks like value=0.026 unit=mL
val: value=2.3 unit=mL
